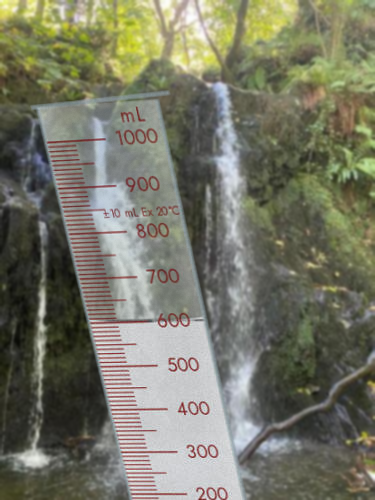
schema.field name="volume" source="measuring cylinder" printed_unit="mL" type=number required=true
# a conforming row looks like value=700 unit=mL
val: value=600 unit=mL
